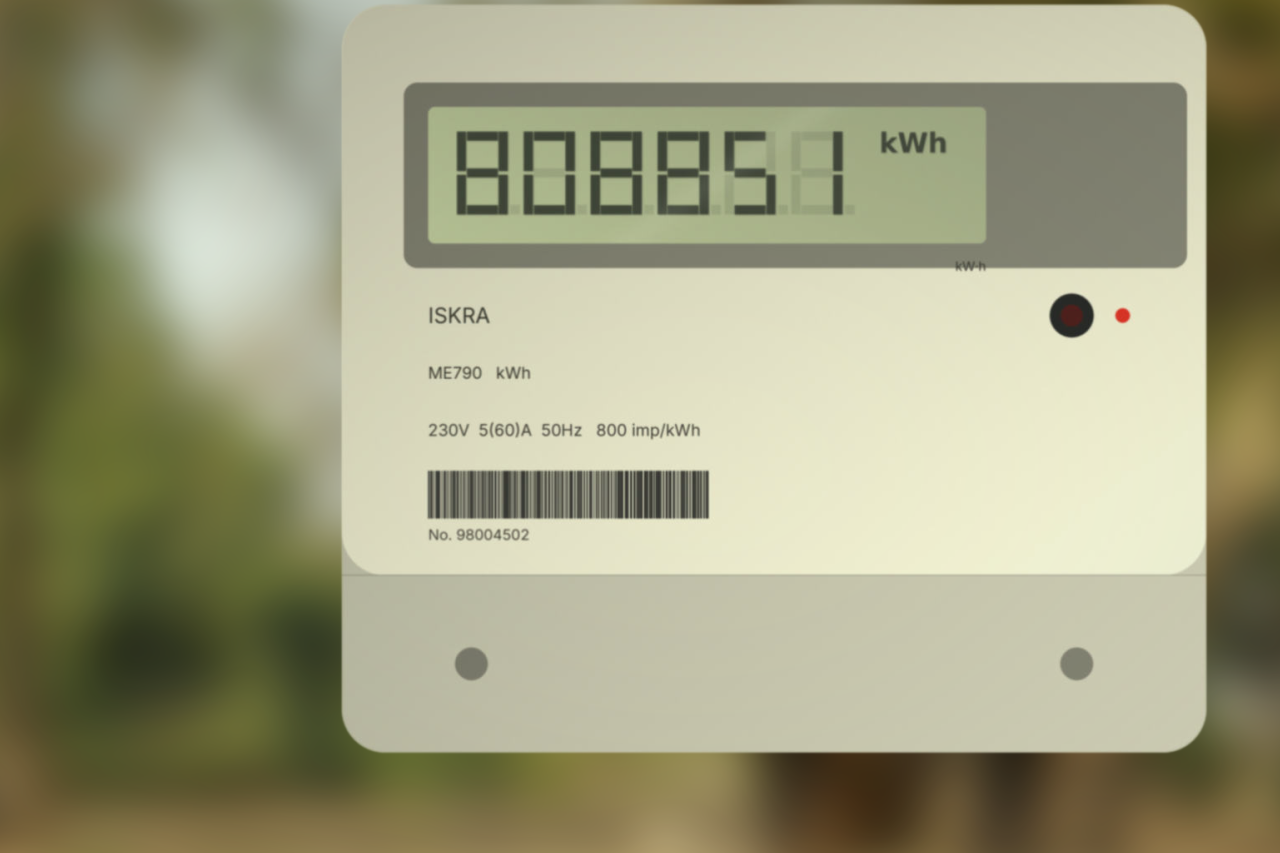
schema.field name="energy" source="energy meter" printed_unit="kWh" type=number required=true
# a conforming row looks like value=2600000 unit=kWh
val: value=808851 unit=kWh
